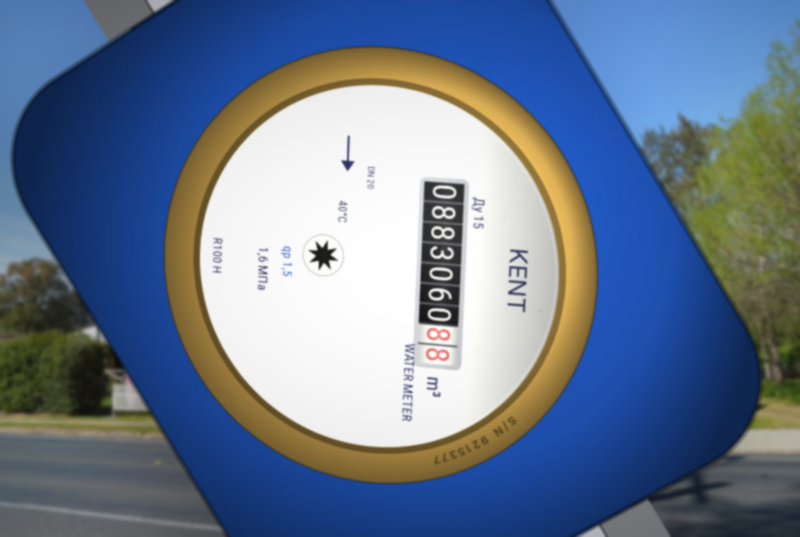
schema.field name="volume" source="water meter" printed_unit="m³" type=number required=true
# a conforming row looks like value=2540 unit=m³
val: value=883060.88 unit=m³
